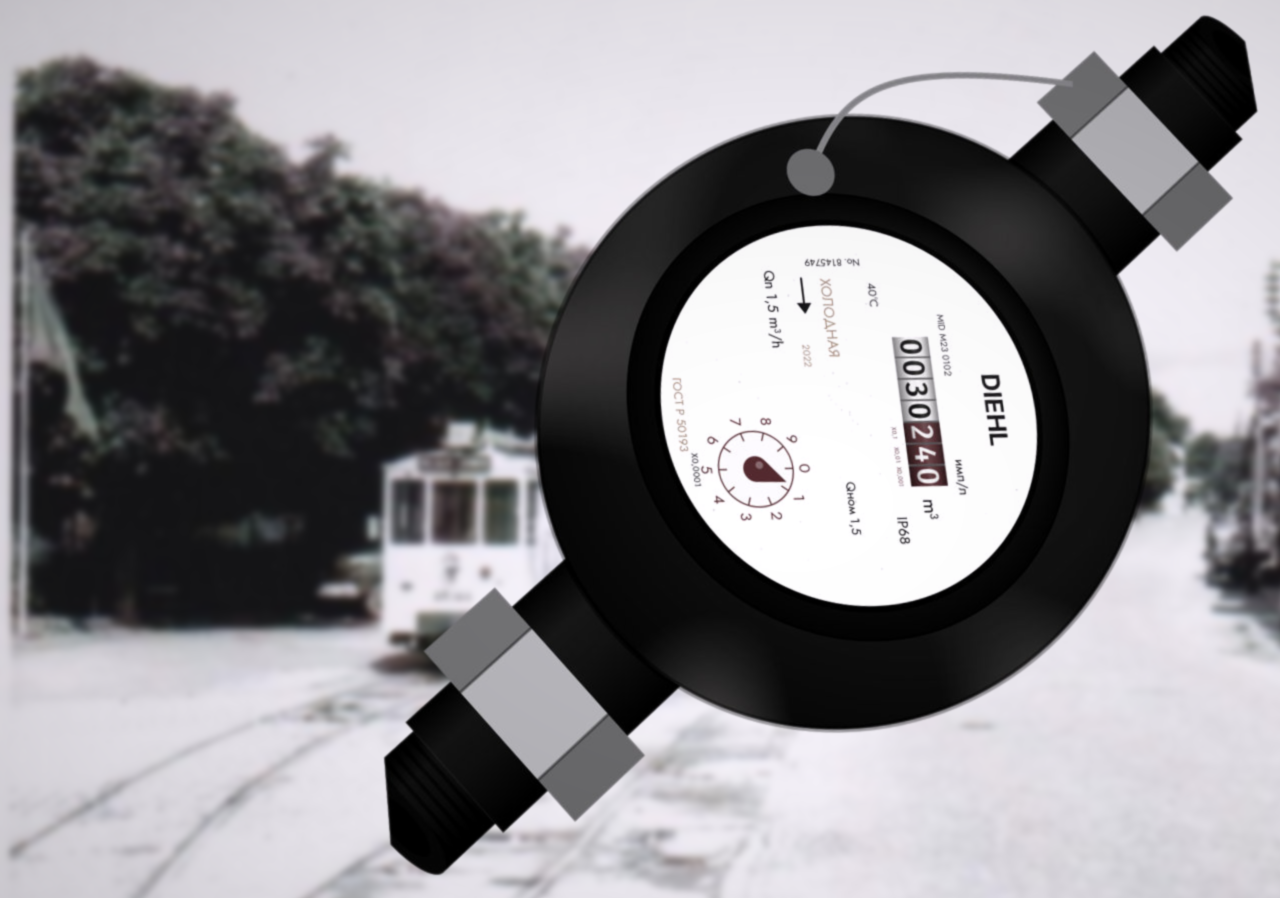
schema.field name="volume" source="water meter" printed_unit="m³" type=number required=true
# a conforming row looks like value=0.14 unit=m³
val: value=30.2400 unit=m³
